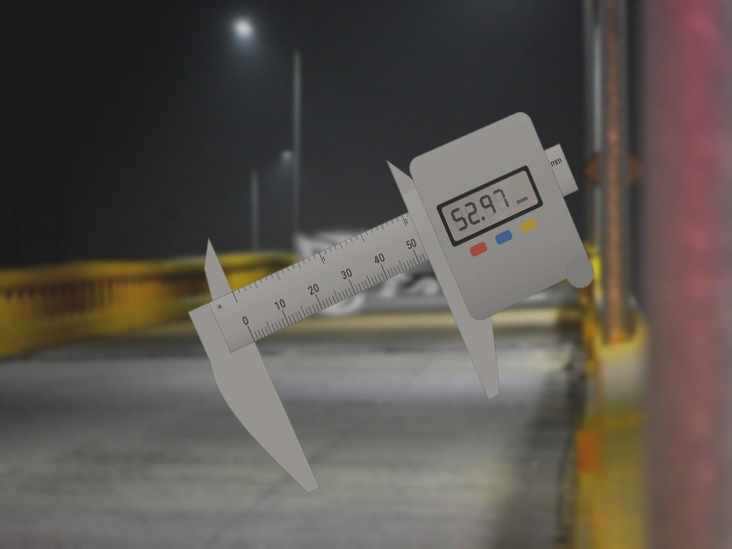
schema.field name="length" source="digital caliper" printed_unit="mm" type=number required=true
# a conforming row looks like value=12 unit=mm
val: value=52.97 unit=mm
